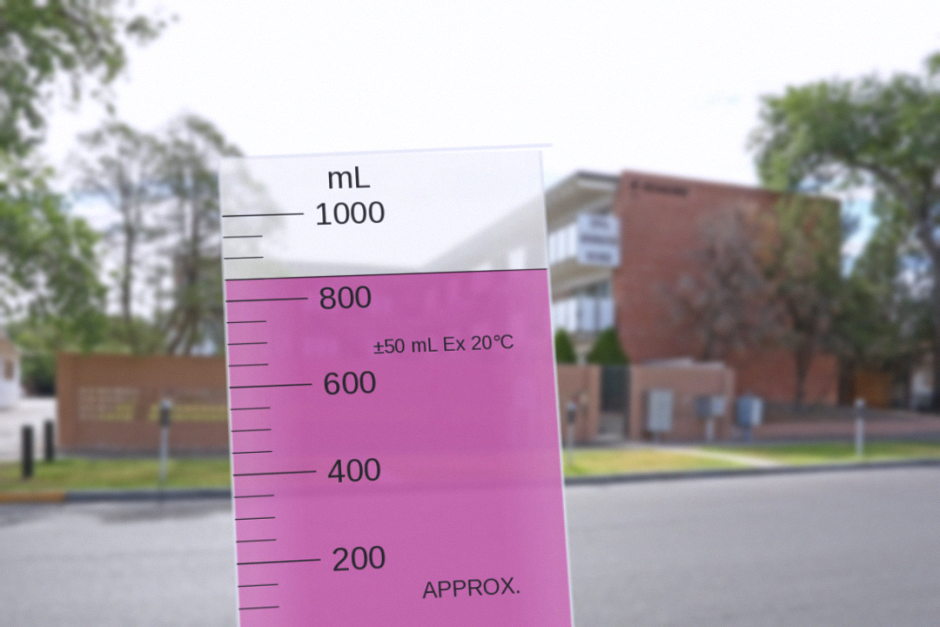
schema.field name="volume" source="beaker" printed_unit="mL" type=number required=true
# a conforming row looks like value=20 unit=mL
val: value=850 unit=mL
